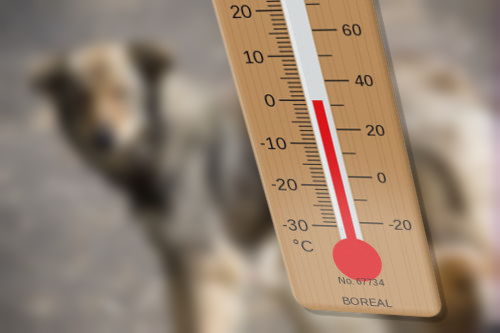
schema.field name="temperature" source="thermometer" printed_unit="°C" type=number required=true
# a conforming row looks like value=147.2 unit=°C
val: value=0 unit=°C
